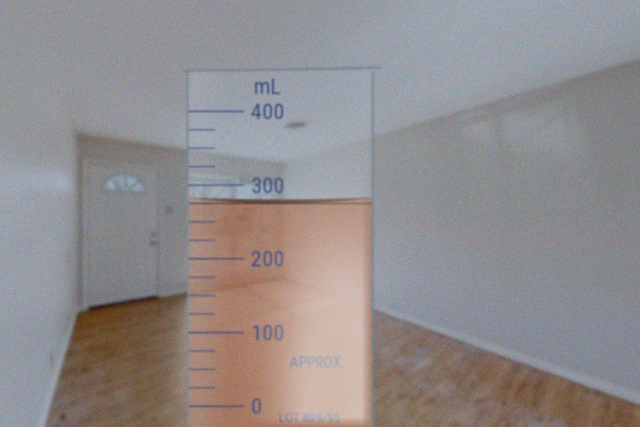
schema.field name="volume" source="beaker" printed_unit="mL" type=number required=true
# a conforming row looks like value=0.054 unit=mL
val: value=275 unit=mL
